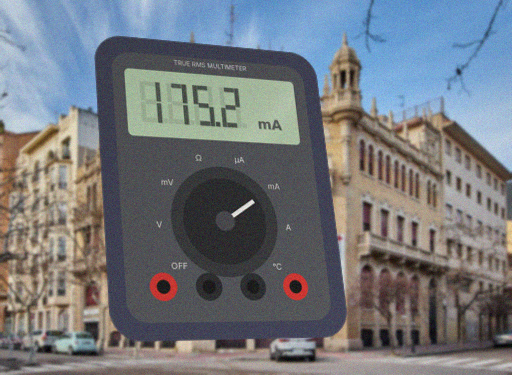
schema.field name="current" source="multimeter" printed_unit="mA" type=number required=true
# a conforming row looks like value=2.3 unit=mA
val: value=175.2 unit=mA
